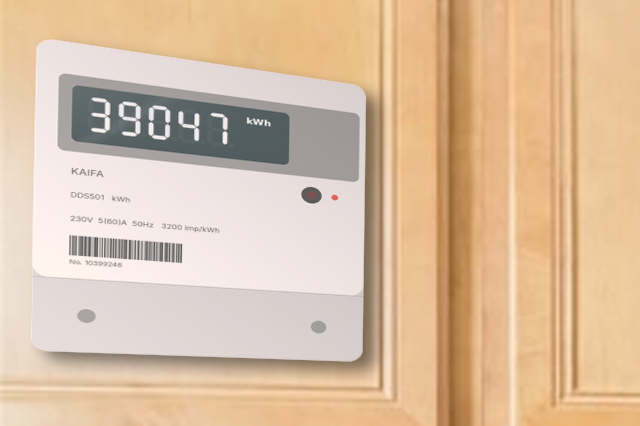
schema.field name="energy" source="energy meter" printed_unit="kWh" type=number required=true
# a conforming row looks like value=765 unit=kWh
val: value=39047 unit=kWh
